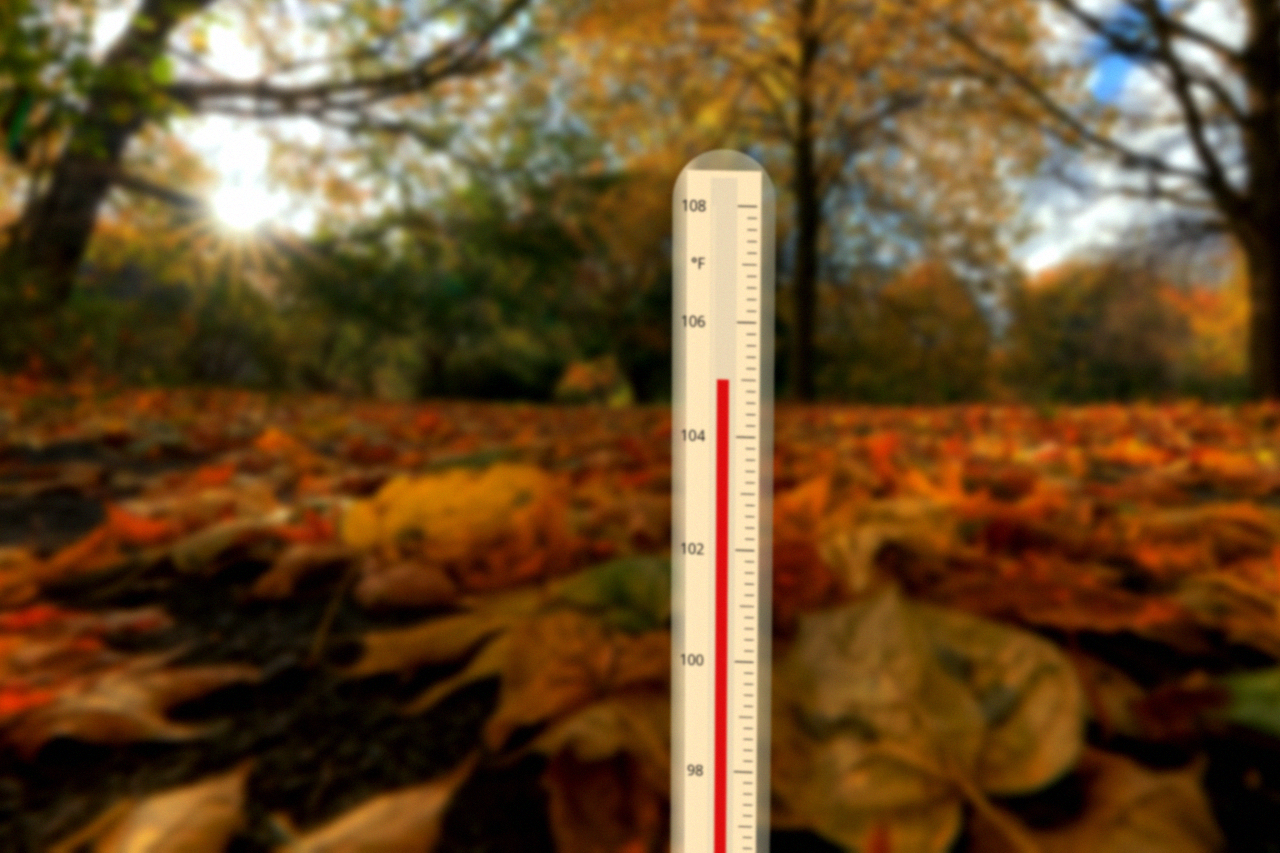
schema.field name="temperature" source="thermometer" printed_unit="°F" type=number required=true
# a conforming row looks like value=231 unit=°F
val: value=105 unit=°F
